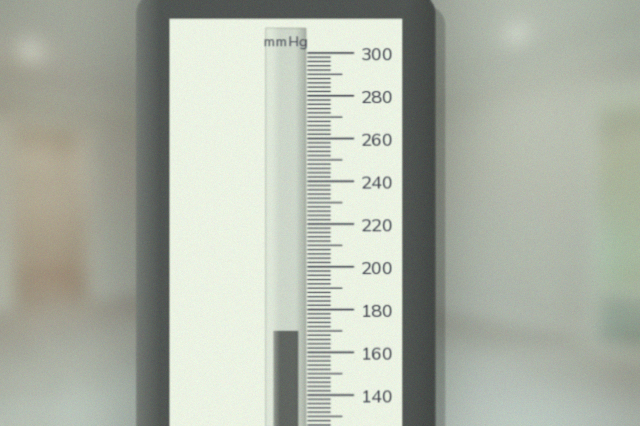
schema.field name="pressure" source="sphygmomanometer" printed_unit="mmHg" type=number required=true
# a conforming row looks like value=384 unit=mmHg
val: value=170 unit=mmHg
